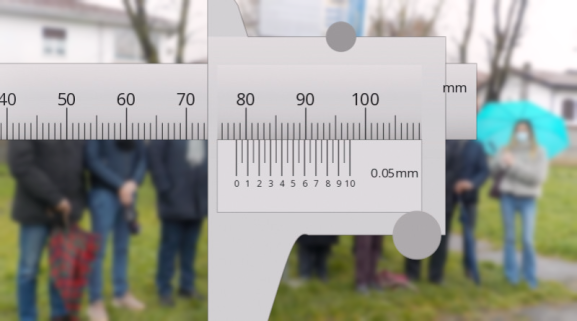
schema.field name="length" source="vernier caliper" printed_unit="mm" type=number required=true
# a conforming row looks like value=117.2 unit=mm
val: value=78.4 unit=mm
